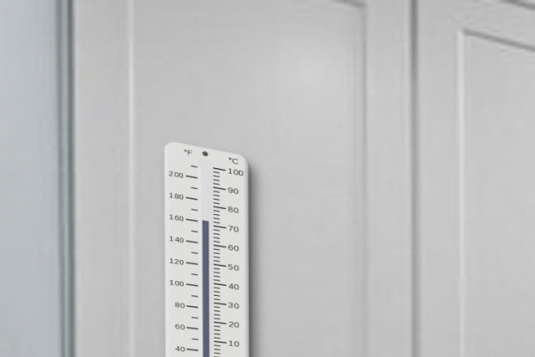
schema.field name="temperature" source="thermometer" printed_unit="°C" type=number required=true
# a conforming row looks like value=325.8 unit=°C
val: value=72 unit=°C
